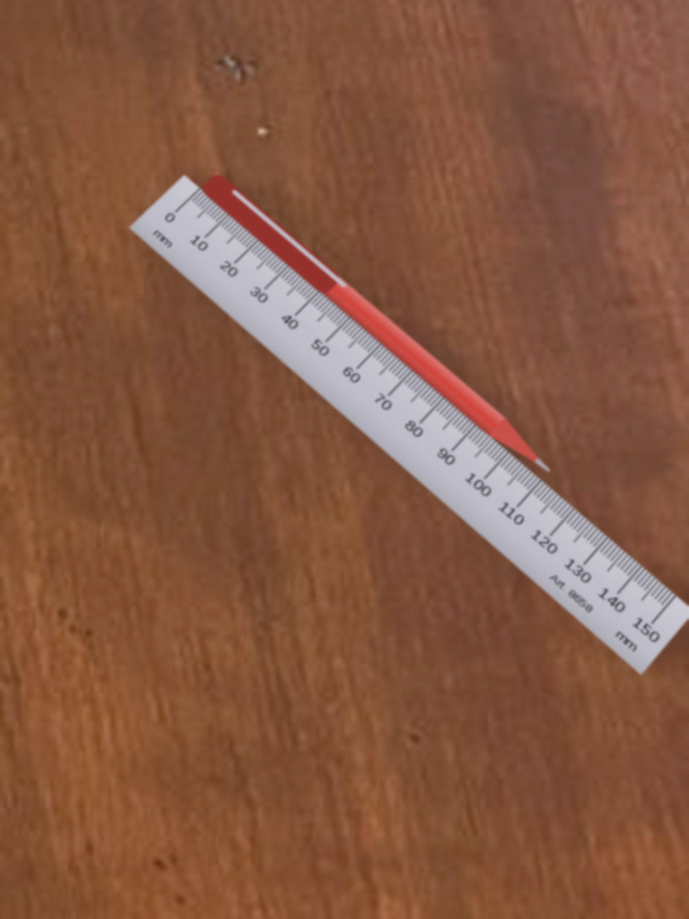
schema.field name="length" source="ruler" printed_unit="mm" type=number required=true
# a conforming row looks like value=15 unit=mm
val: value=110 unit=mm
